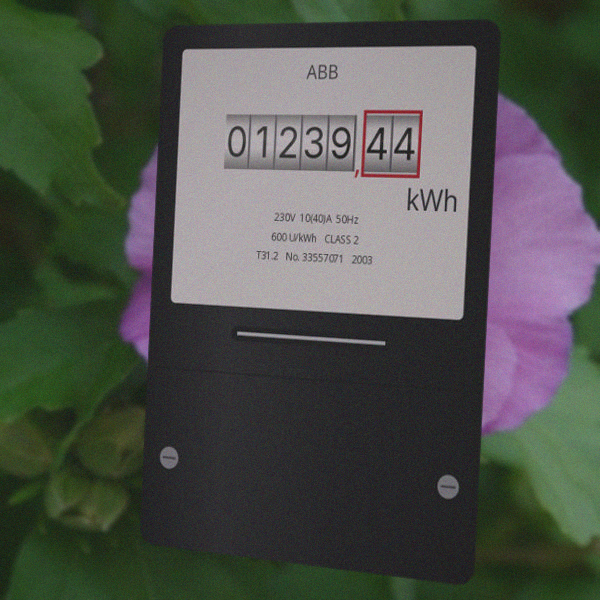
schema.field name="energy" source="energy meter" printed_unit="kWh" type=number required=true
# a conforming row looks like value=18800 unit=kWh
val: value=1239.44 unit=kWh
